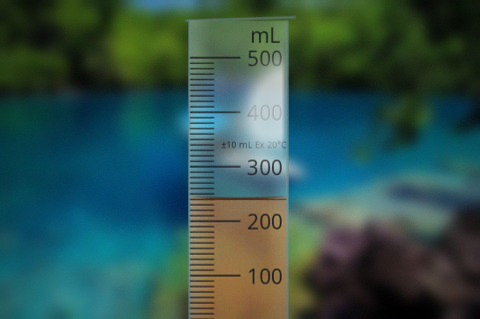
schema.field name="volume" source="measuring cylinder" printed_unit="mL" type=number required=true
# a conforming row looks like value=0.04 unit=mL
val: value=240 unit=mL
